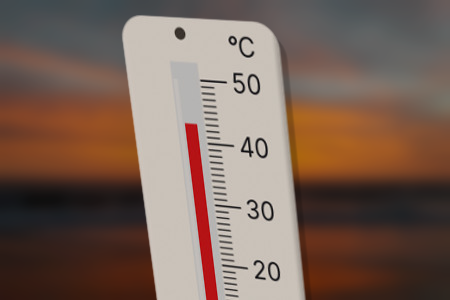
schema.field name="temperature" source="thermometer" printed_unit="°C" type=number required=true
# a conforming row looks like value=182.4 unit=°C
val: value=43 unit=°C
